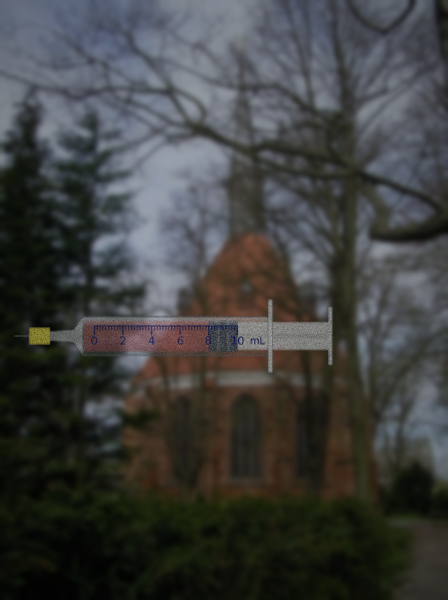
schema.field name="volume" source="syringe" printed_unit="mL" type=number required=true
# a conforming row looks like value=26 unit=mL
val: value=8 unit=mL
